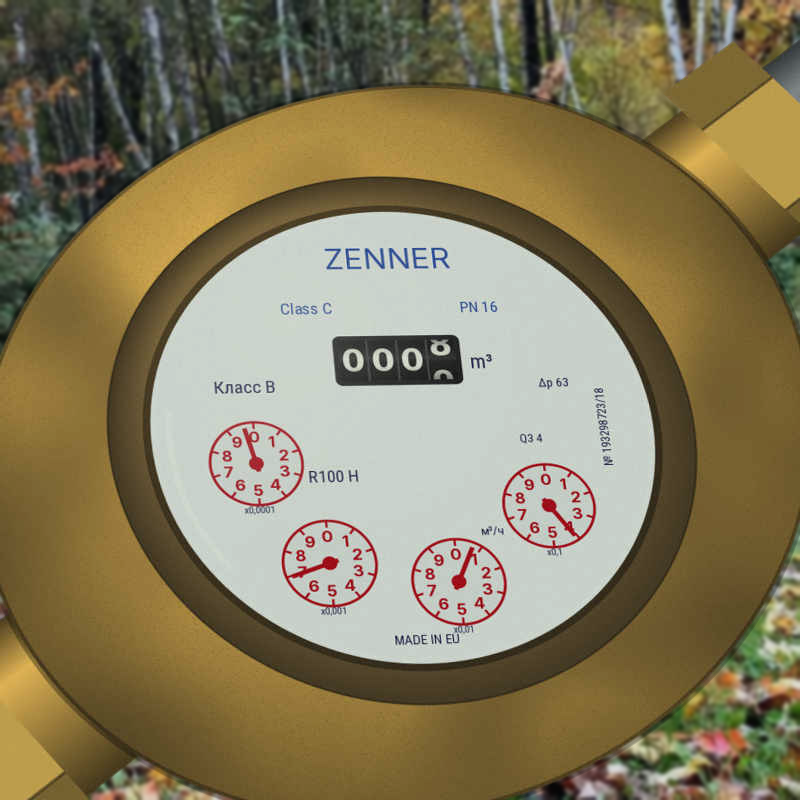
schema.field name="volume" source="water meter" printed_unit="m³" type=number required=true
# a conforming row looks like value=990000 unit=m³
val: value=8.4069 unit=m³
